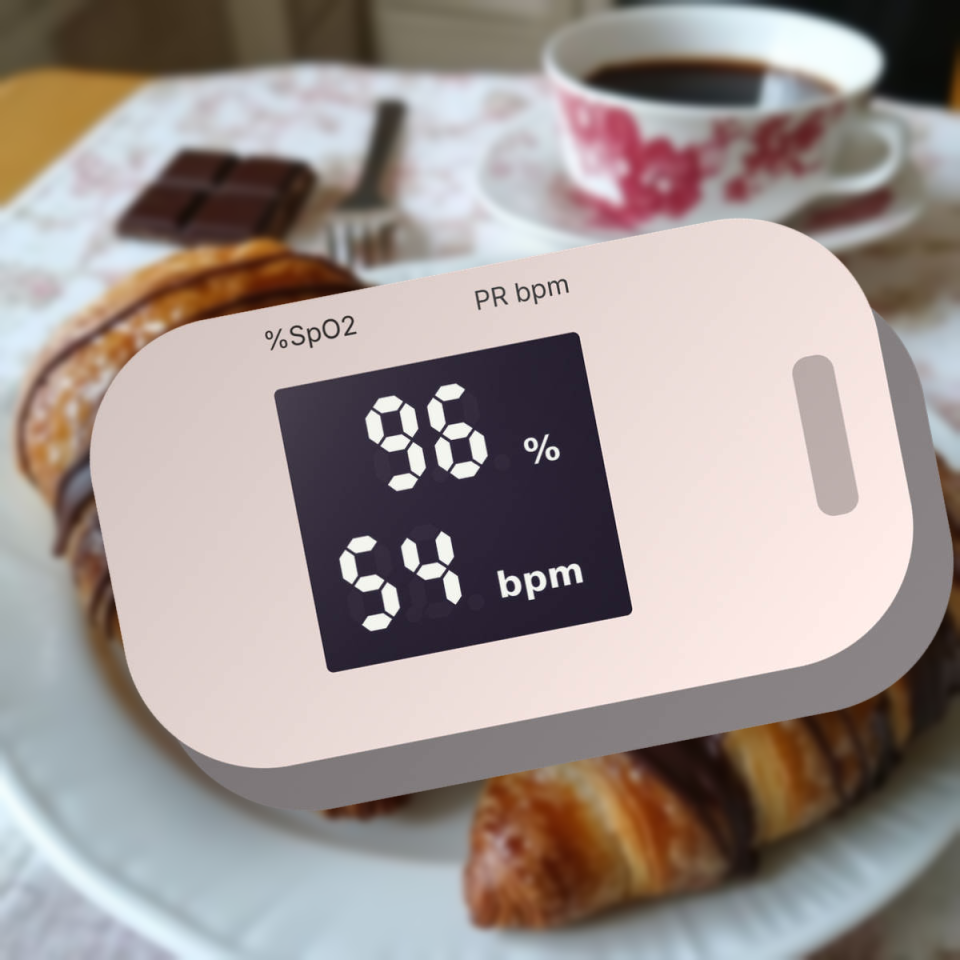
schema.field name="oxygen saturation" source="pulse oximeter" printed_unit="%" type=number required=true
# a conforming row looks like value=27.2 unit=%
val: value=96 unit=%
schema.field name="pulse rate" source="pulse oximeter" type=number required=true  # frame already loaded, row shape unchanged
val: value=54 unit=bpm
